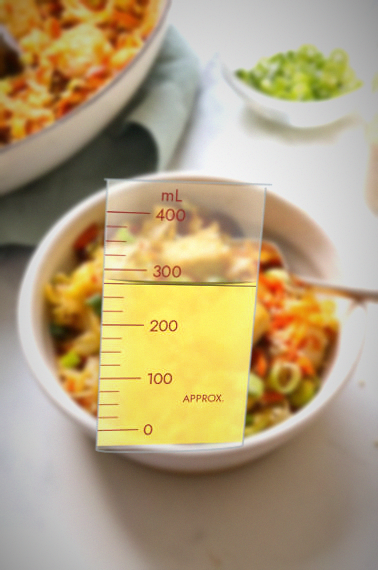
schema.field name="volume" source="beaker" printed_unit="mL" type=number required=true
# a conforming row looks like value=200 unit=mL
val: value=275 unit=mL
